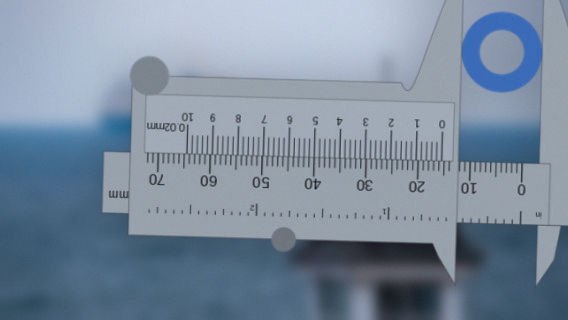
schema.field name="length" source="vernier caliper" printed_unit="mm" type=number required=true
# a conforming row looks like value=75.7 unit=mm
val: value=15.5 unit=mm
